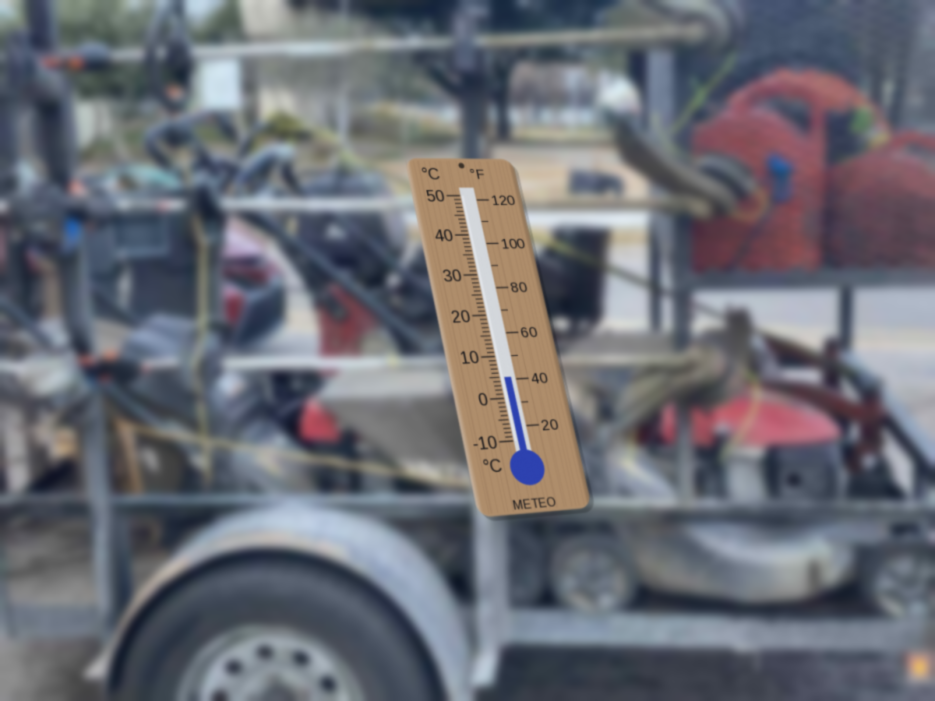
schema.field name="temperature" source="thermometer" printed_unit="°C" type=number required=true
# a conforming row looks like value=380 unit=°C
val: value=5 unit=°C
